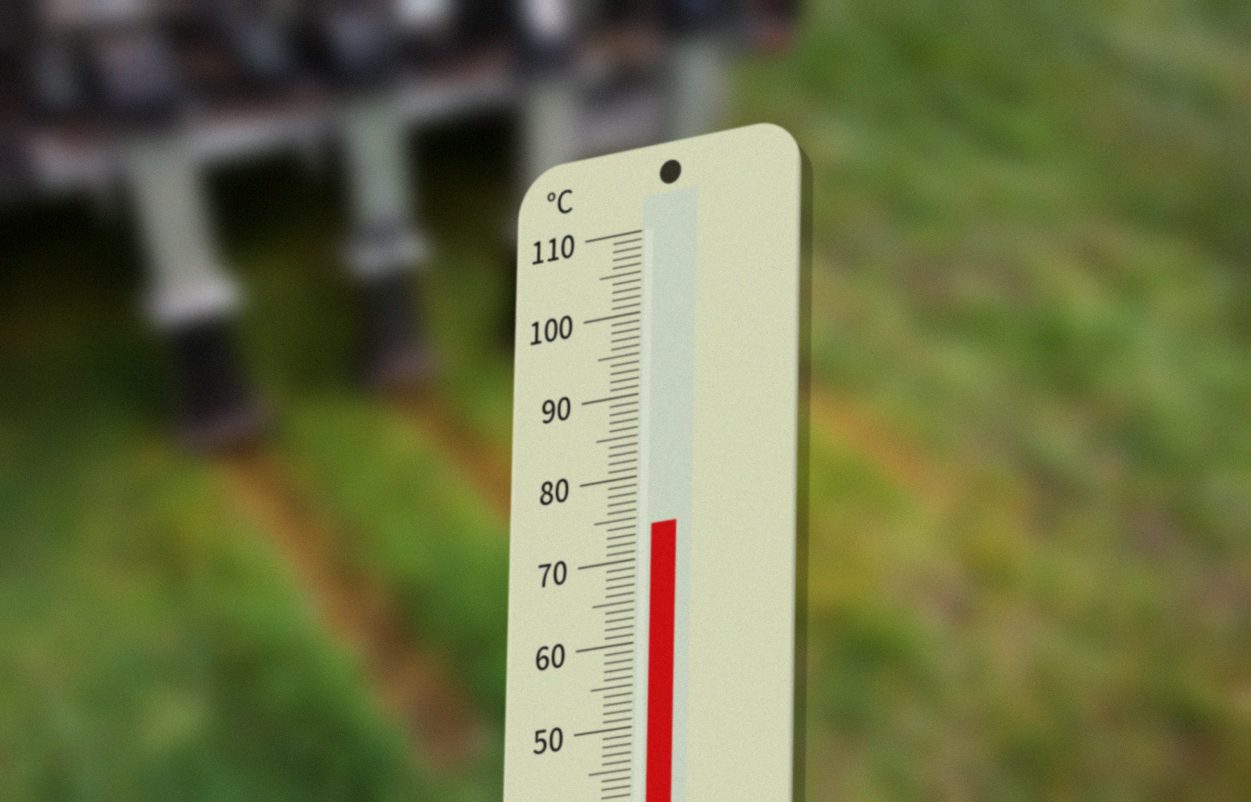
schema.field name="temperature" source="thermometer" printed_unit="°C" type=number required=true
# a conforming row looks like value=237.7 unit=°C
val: value=74 unit=°C
